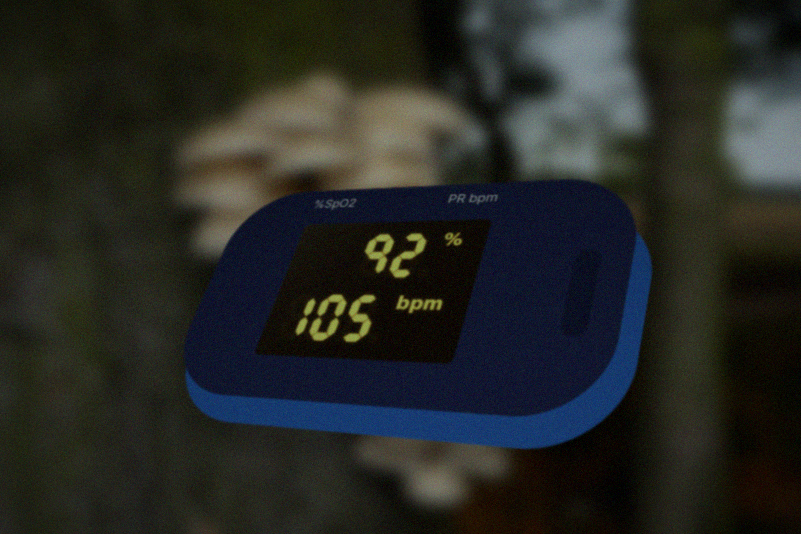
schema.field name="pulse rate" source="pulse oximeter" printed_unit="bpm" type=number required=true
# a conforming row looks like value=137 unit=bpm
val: value=105 unit=bpm
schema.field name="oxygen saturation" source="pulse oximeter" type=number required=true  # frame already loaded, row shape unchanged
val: value=92 unit=%
